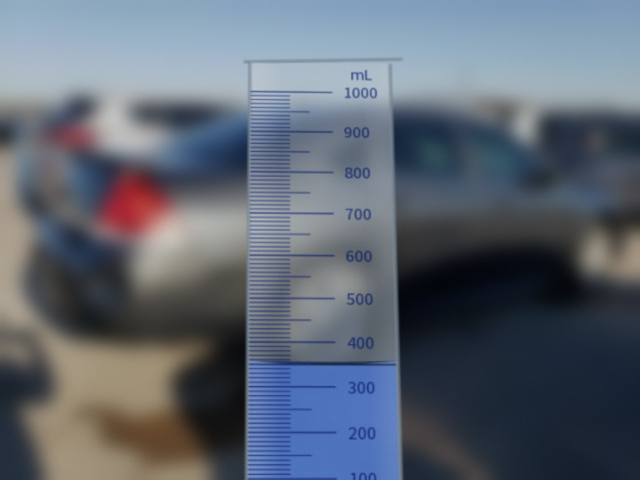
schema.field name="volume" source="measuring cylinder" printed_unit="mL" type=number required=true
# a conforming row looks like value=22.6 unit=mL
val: value=350 unit=mL
